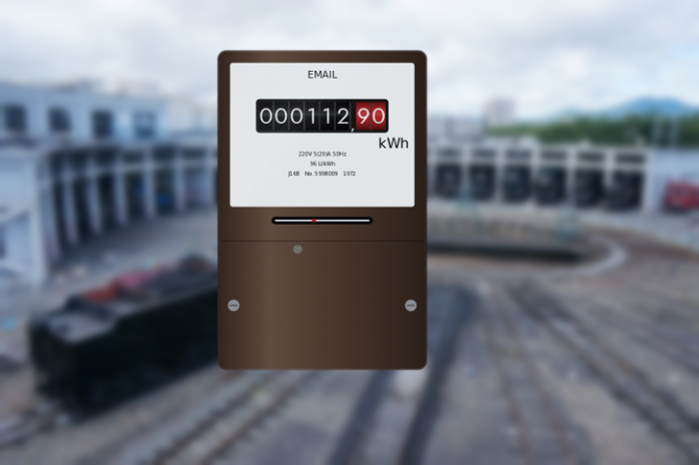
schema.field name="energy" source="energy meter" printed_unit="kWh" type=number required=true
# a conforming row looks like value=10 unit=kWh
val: value=112.90 unit=kWh
